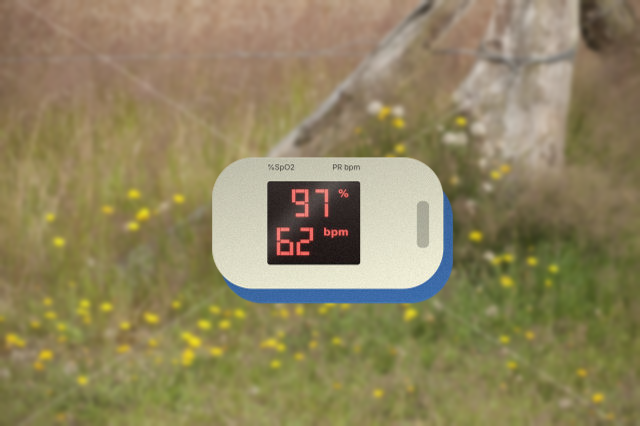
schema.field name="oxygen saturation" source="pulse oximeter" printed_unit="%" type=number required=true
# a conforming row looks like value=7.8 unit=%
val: value=97 unit=%
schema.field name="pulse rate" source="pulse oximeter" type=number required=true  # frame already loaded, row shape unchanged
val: value=62 unit=bpm
